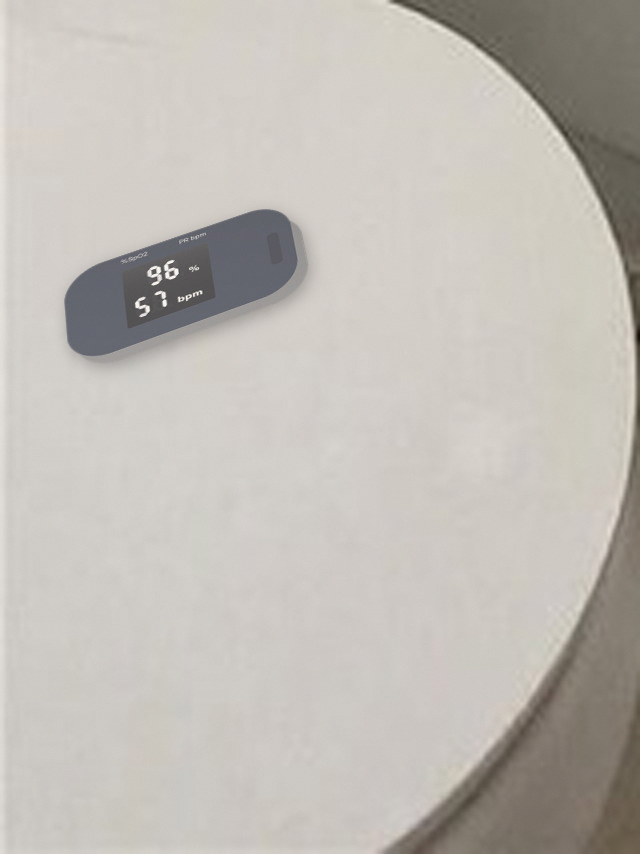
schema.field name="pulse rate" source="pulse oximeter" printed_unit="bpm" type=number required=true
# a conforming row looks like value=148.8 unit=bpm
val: value=57 unit=bpm
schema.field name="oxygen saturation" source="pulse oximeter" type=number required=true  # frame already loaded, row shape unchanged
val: value=96 unit=%
